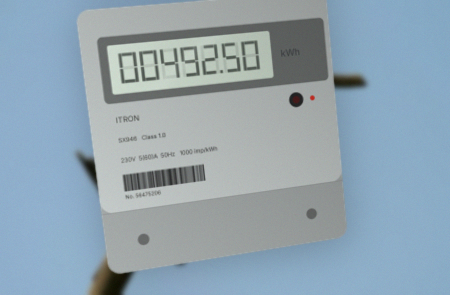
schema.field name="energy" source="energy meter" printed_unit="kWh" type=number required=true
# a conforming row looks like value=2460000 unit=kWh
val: value=492.50 unit=kWh
